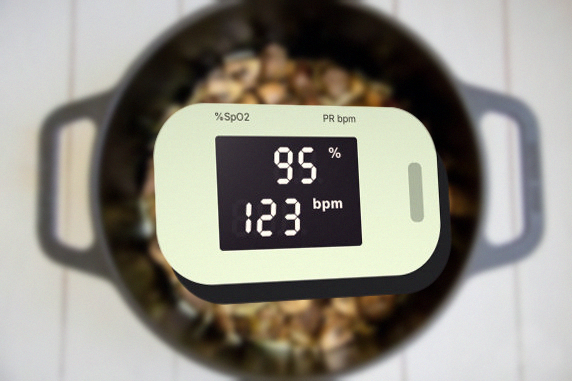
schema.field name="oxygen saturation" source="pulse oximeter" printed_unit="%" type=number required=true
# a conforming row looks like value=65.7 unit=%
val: value=95 unit=%
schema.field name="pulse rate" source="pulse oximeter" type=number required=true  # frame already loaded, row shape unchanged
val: value=123 unit=bpm
